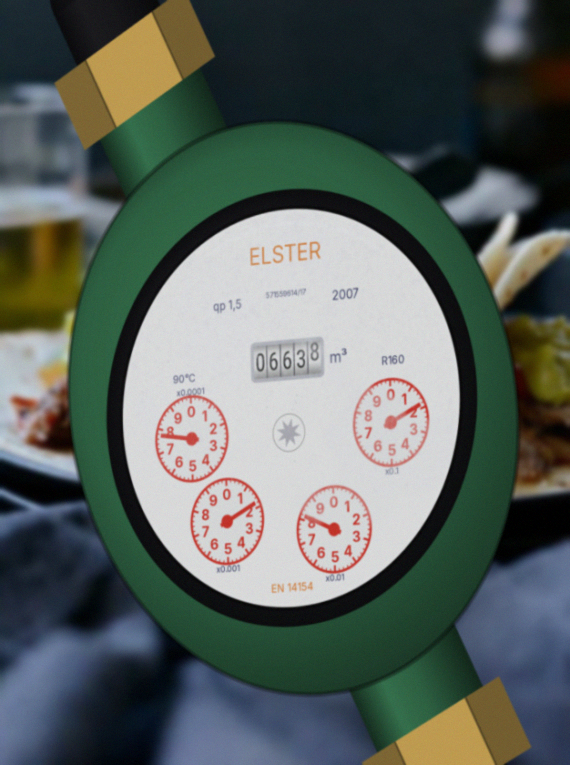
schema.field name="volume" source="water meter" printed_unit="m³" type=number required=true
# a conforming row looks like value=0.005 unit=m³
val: value=6638.1817 unit=m³
